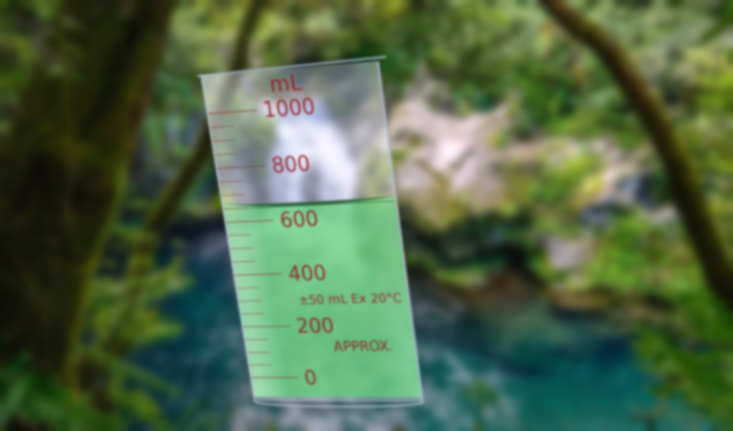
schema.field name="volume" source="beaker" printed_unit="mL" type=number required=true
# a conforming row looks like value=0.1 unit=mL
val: value=650 unit=mL
